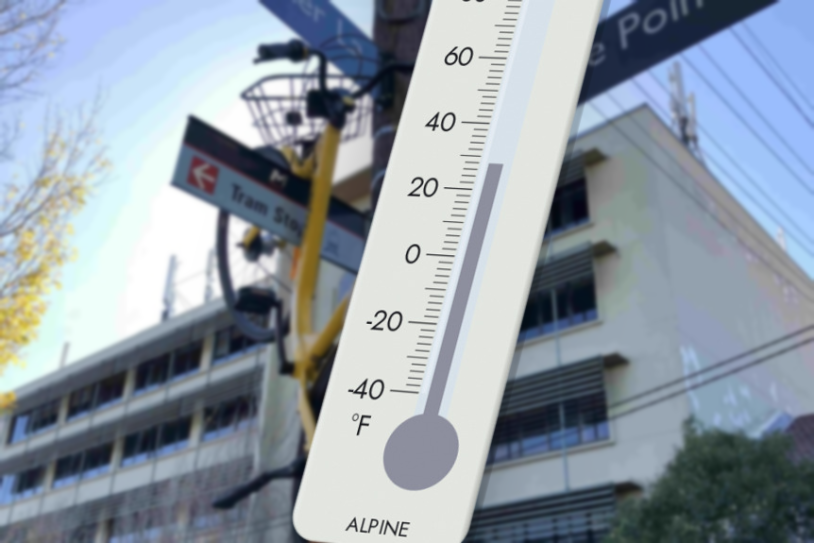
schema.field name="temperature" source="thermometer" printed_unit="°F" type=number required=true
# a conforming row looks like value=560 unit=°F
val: value=28 unit=°F
